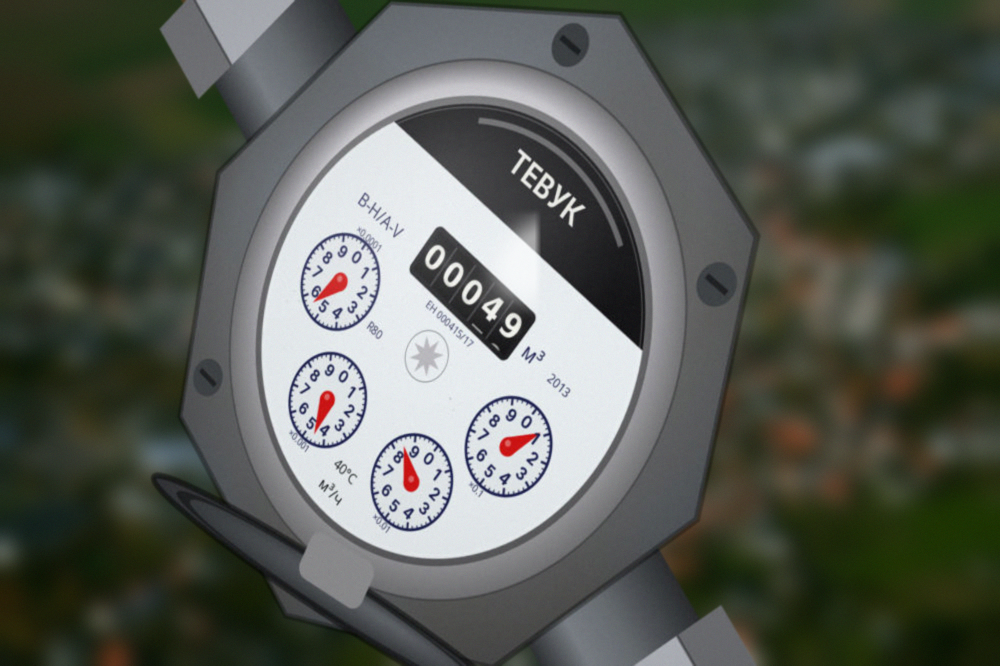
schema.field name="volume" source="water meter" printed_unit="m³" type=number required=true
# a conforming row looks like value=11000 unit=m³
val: value=49.0845 unit=m³
